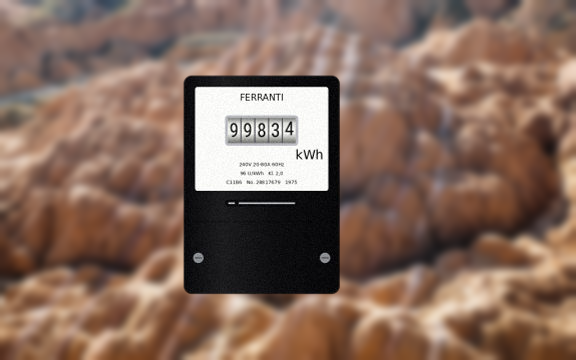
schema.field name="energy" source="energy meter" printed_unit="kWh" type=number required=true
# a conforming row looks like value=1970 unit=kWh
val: value=99834 unit=kWh
